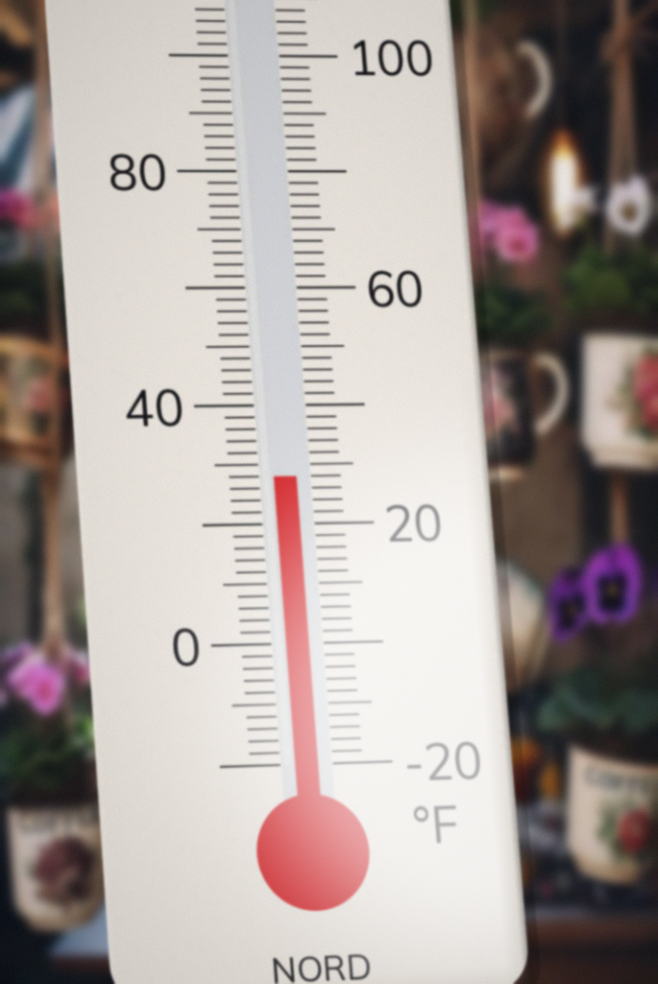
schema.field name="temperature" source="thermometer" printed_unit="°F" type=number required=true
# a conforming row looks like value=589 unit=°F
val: value=28 unit=°F
